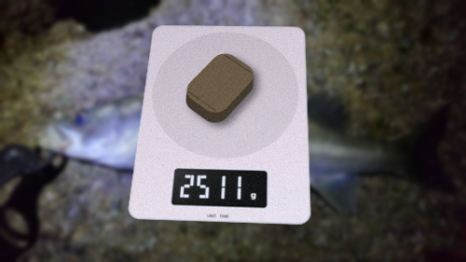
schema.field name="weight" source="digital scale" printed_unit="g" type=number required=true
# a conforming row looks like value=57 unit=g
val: value=2511 unit=g
